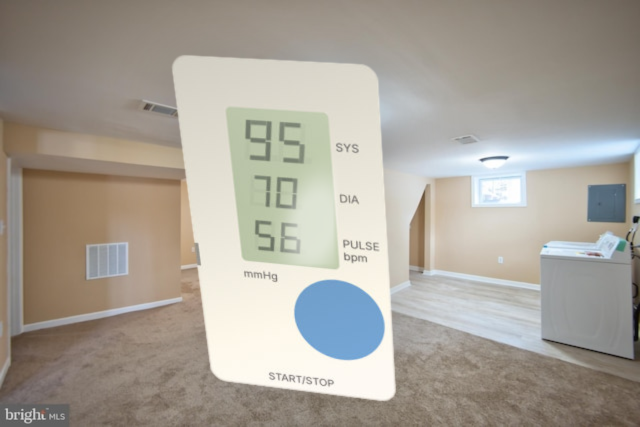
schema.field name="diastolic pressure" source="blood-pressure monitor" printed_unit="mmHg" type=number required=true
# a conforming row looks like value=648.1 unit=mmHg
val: value=70 unit=mmHg
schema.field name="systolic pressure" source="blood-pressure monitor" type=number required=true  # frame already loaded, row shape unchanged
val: value=95 unit=mmHg
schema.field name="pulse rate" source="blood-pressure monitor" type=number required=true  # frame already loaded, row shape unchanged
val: value=56 unit=bpm
